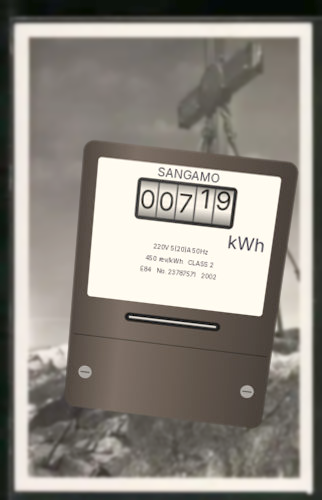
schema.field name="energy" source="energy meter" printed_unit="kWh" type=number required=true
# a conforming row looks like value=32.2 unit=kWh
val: value=719 unit=kWh
